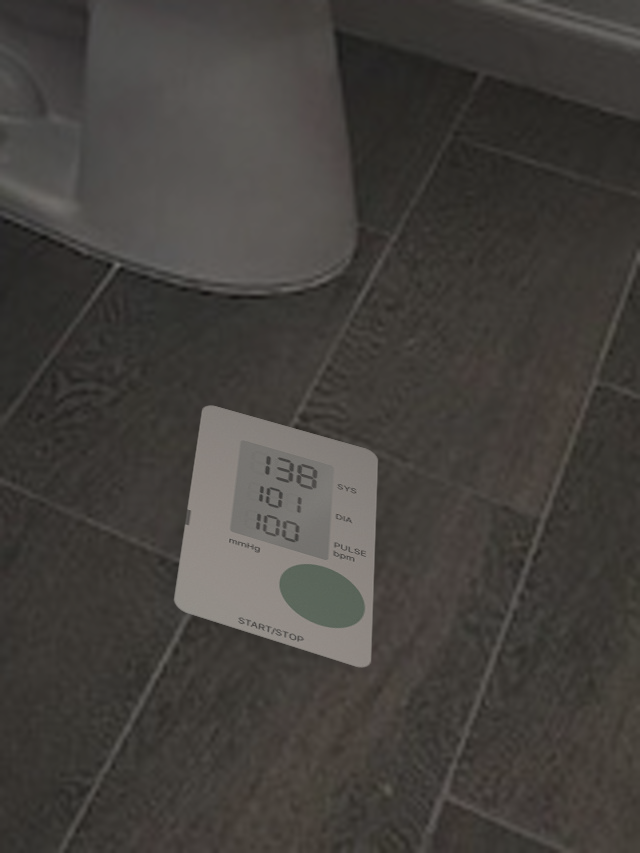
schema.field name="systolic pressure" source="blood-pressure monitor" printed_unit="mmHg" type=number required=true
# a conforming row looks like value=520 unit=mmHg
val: value=138 unit=mmHg
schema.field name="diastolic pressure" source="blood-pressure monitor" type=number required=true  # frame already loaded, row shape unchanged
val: value=101 unit=mmHg
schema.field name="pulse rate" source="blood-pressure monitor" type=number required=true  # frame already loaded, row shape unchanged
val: value=100 unit=bpm
